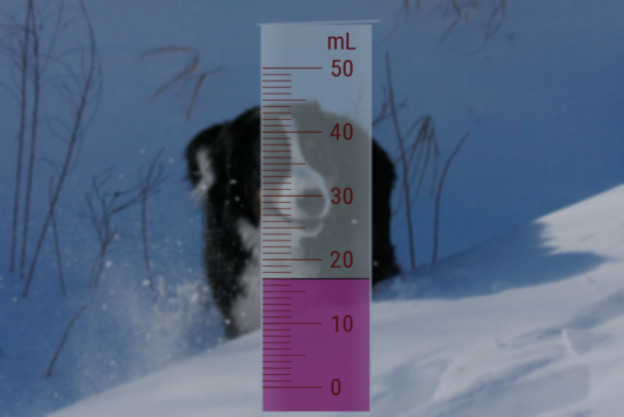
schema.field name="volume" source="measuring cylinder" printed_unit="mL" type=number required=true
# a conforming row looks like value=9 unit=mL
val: value=17 unit=mL
